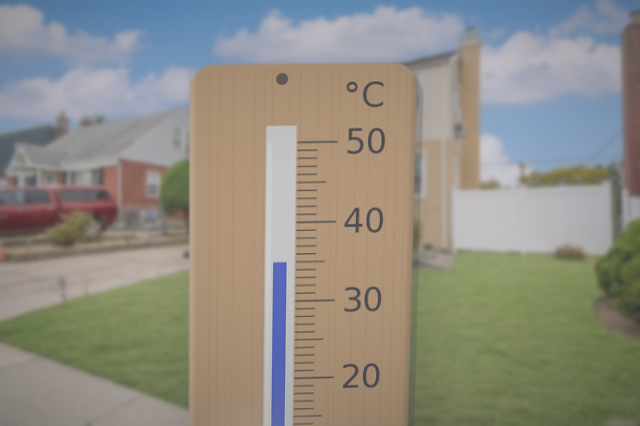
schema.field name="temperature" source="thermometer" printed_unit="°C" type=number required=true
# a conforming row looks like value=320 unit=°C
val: value=35 unit=°C
